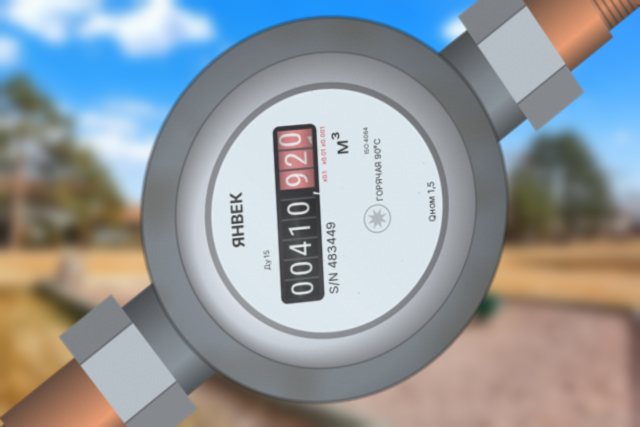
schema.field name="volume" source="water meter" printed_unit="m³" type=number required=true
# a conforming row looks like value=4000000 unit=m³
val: value=410.920 unit=m³
